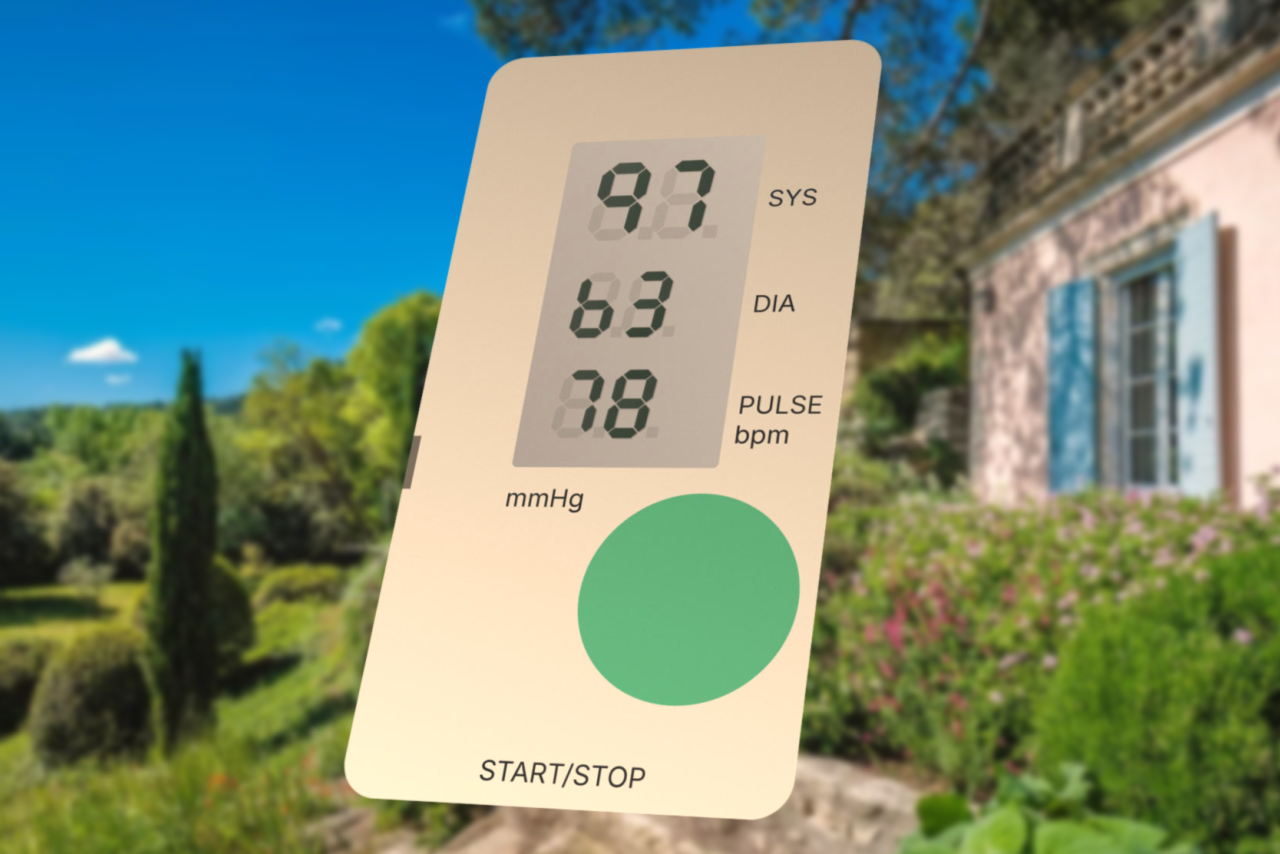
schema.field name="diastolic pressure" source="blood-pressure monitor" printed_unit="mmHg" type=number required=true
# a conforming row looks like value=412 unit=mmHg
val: value=63 unit=mmHg
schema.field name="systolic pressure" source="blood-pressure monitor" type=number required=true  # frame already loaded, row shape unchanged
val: value=97 unit=mmHg
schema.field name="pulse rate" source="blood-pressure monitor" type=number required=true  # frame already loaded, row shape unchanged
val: value=78 unit=bpm
